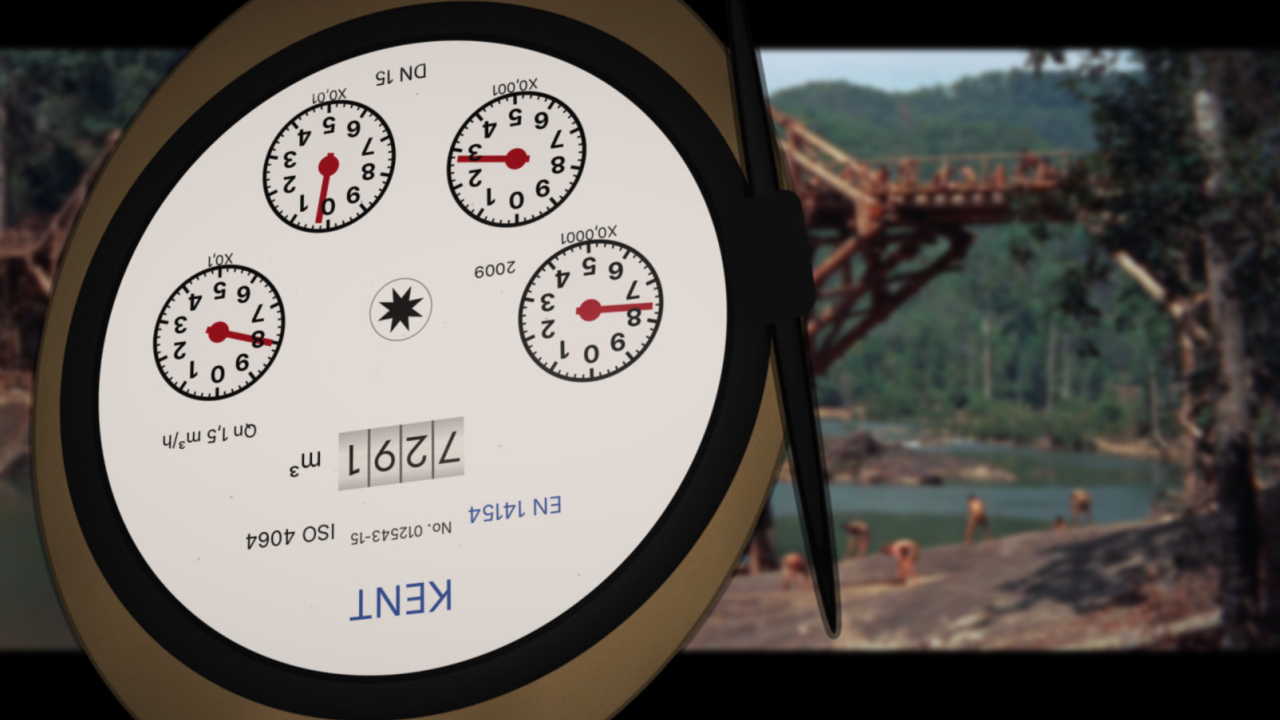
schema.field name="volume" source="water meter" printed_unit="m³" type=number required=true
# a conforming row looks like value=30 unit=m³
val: value=7291.8027 unit=m³
